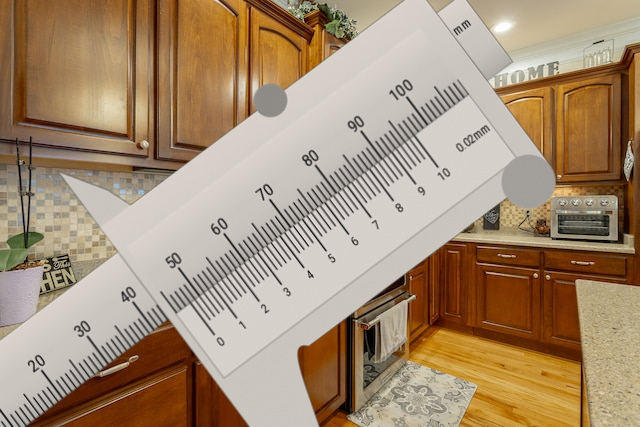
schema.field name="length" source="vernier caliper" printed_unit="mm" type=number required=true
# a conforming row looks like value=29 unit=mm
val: value=48.0 unit=mm
